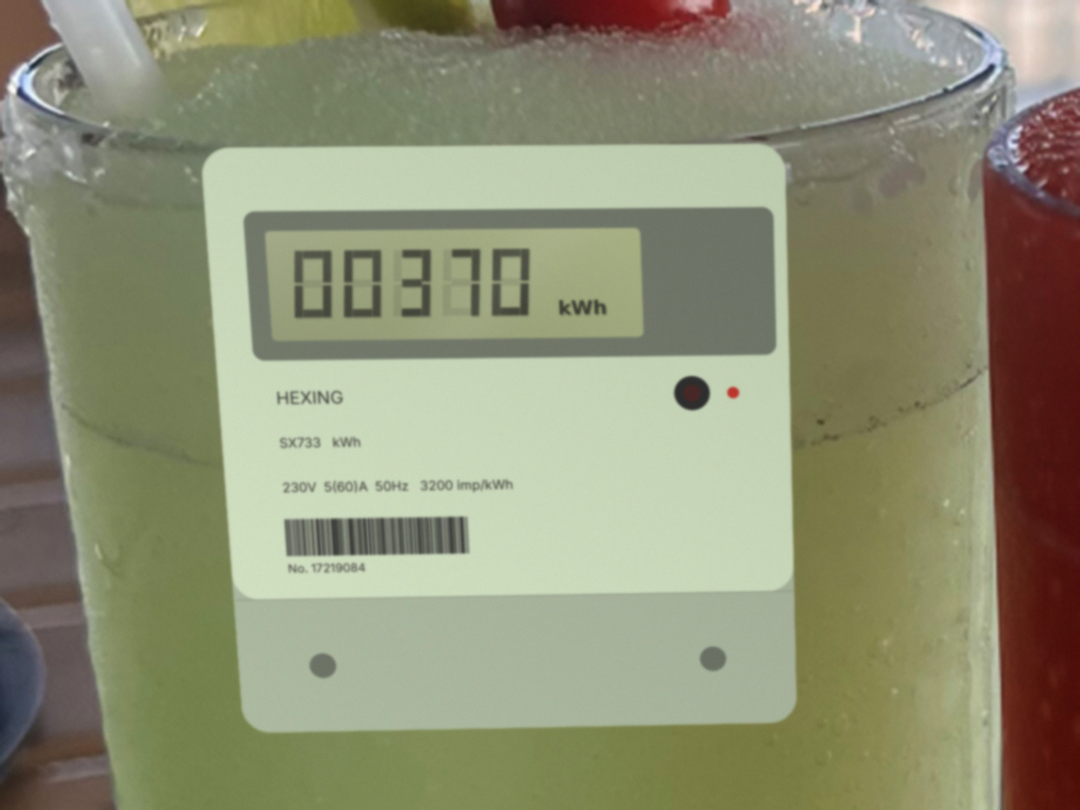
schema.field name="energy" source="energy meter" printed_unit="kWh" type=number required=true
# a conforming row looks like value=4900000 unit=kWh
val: value=370 unit=kWh
